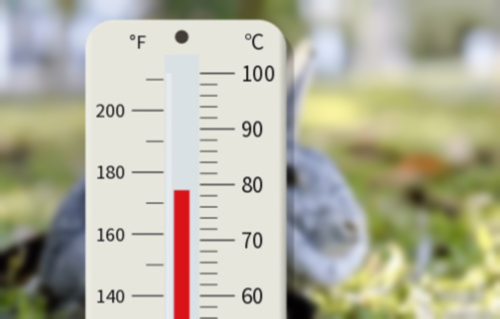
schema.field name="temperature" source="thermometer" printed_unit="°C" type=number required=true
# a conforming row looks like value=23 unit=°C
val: value=79 unit=°C
